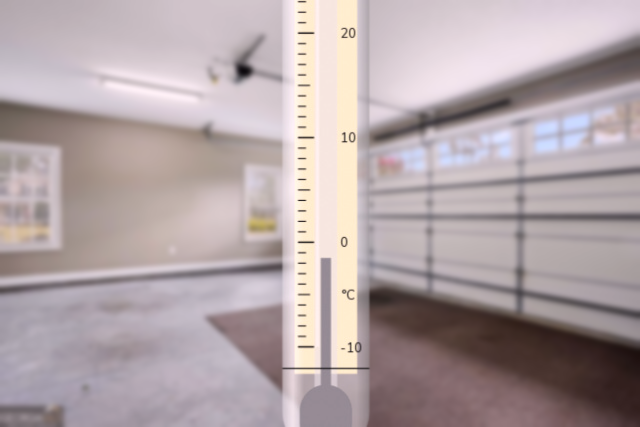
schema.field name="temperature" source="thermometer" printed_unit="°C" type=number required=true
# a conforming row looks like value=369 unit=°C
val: value=-1.5 unit=°C
